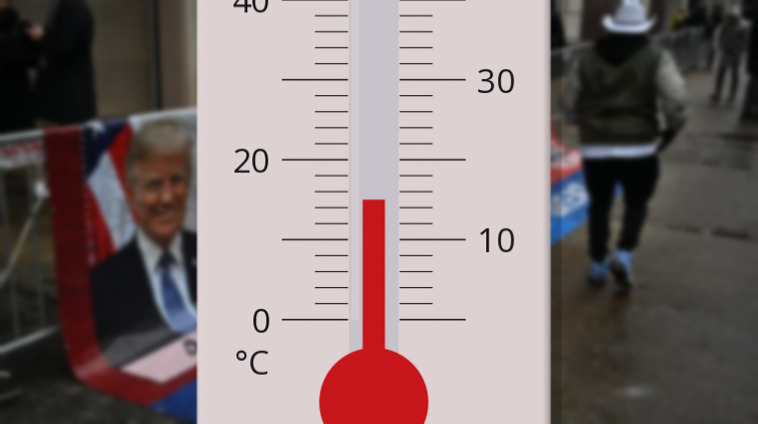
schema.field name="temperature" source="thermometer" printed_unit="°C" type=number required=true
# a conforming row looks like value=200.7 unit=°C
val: value=15 unit=°C
